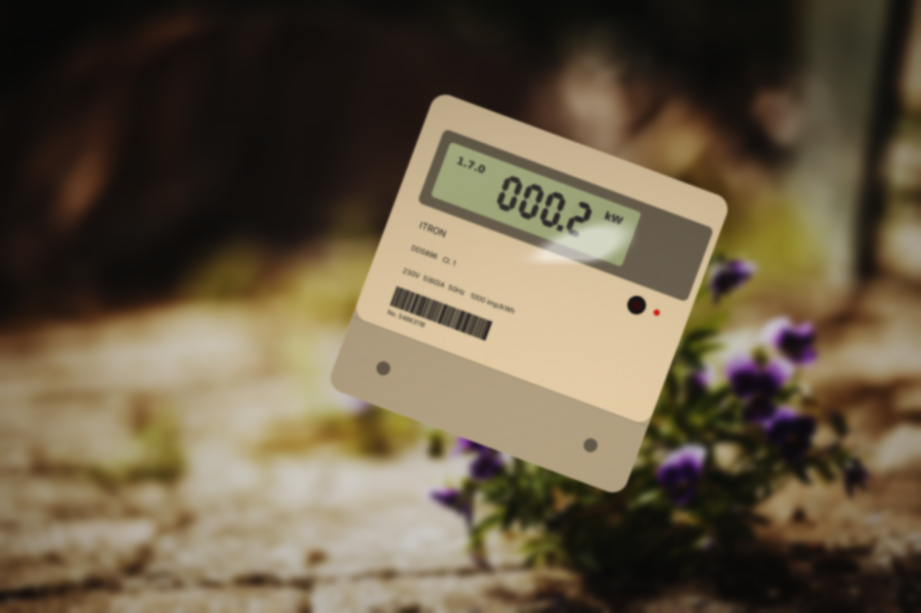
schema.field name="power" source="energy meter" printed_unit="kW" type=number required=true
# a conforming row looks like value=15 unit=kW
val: value=0.2 unit=kW
